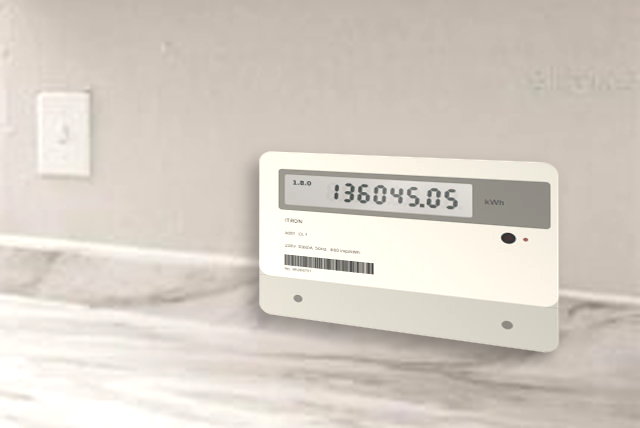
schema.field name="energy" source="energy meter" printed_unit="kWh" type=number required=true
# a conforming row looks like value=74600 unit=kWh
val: value=136045.05 unit=kWh
